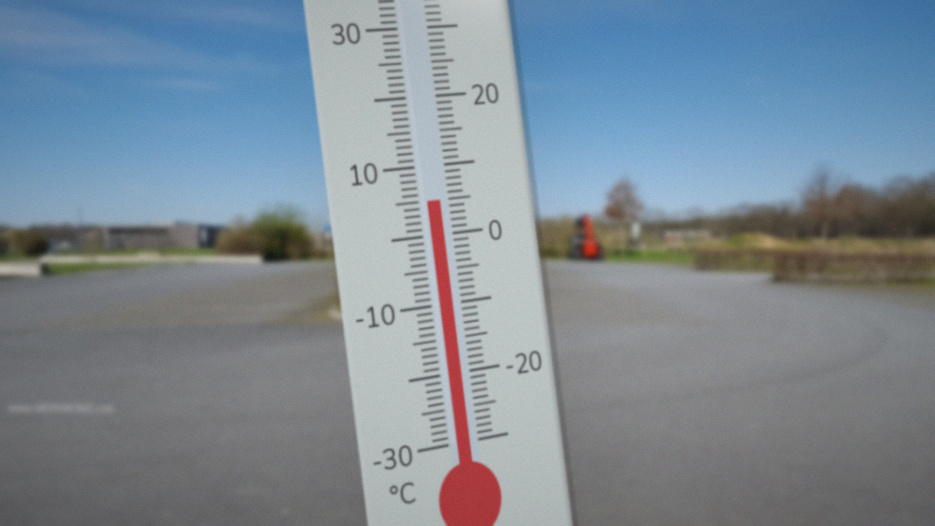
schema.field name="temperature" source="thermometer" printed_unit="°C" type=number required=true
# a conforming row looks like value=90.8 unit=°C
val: value=5 unit=°C
